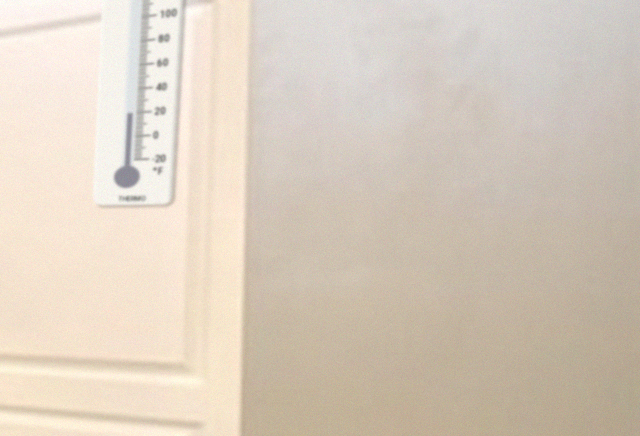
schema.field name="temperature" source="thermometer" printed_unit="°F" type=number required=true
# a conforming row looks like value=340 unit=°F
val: value=20 unit=°F
